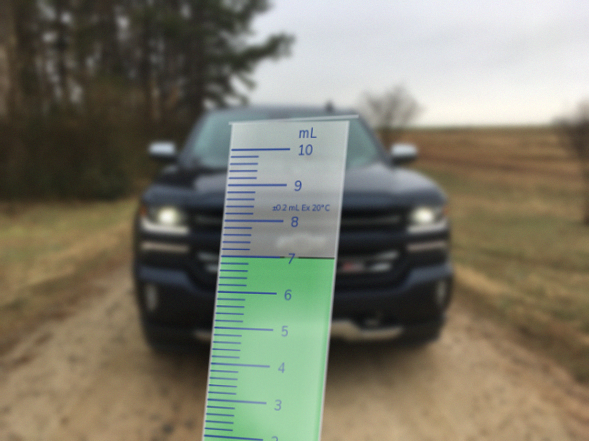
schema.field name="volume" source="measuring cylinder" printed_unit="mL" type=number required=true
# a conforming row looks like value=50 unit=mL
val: value=7 unit=mL
